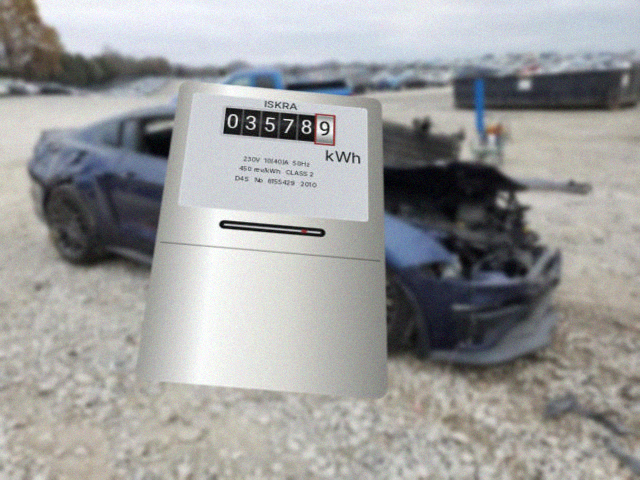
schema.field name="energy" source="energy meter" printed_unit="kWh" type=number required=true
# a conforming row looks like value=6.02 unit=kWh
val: value=3578.9 unit=kWh
